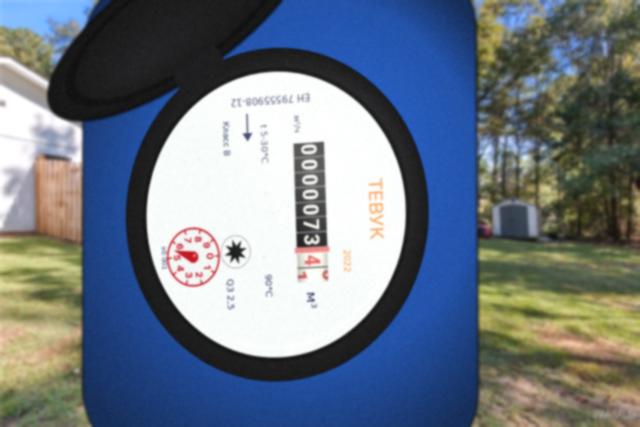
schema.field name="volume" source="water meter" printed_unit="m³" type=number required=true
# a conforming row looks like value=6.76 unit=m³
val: value=73.405 unit=m³
